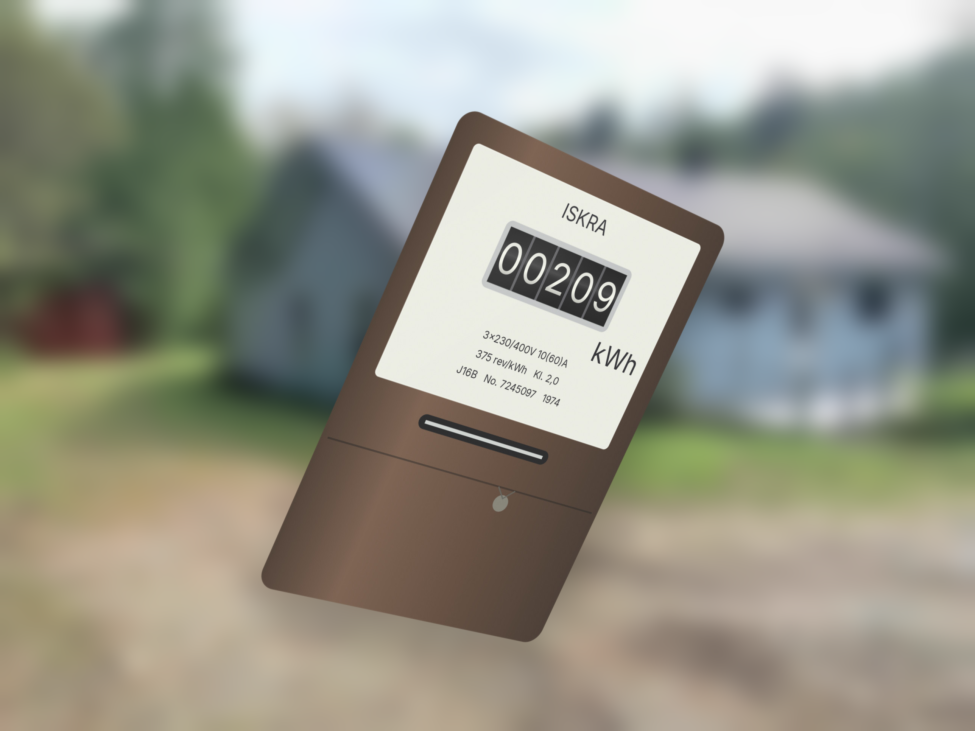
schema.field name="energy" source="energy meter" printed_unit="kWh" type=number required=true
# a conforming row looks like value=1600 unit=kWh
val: value=209 unit=kWh
